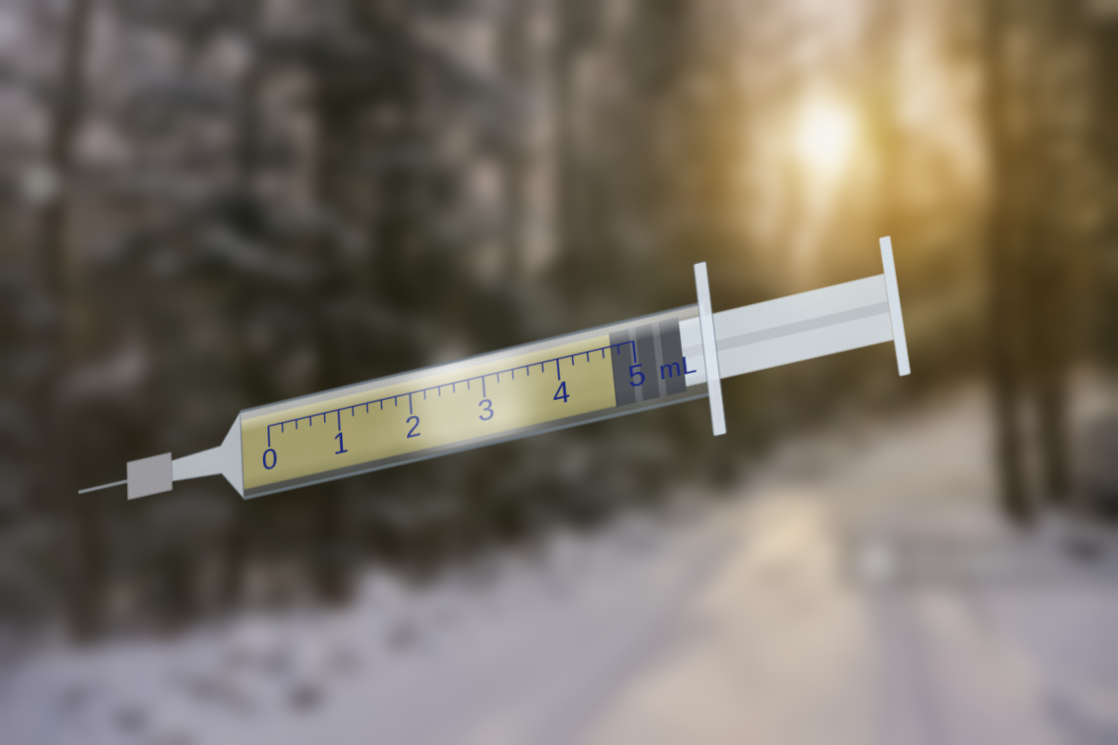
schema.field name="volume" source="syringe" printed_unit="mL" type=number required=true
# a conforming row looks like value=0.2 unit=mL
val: value=4.7 unit=mL
